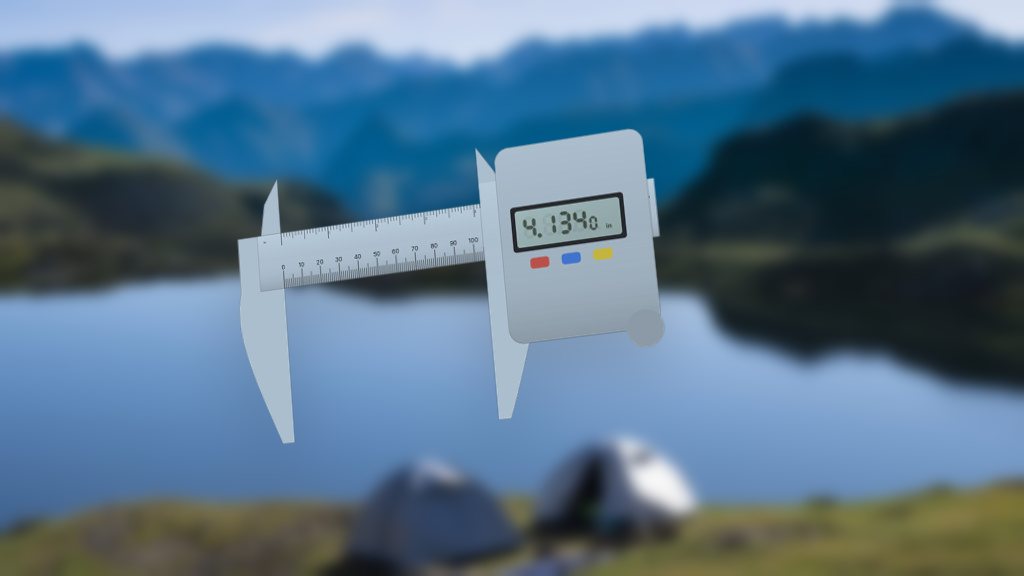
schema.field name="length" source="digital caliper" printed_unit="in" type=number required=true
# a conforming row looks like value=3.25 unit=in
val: value=4.1340 unit=in
